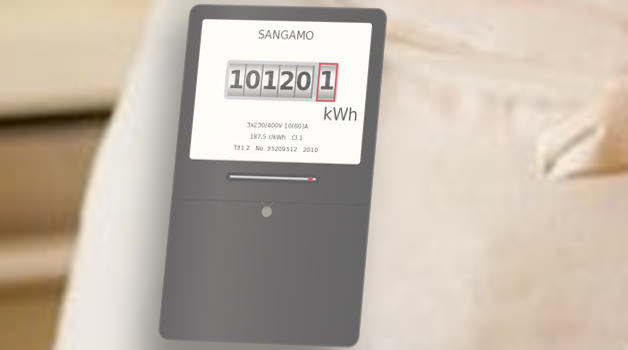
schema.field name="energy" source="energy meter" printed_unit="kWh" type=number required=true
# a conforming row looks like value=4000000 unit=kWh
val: value=10120.1 unit=kWh
